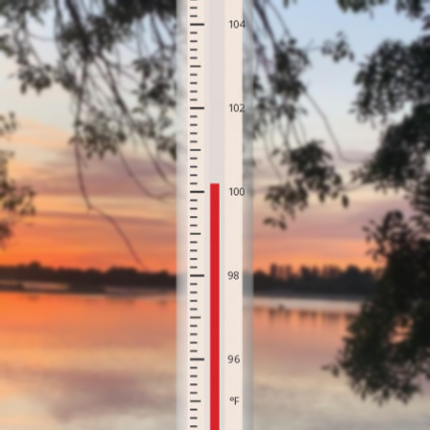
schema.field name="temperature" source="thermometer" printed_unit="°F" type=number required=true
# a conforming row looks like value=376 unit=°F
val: value=100.2 unit=°F
